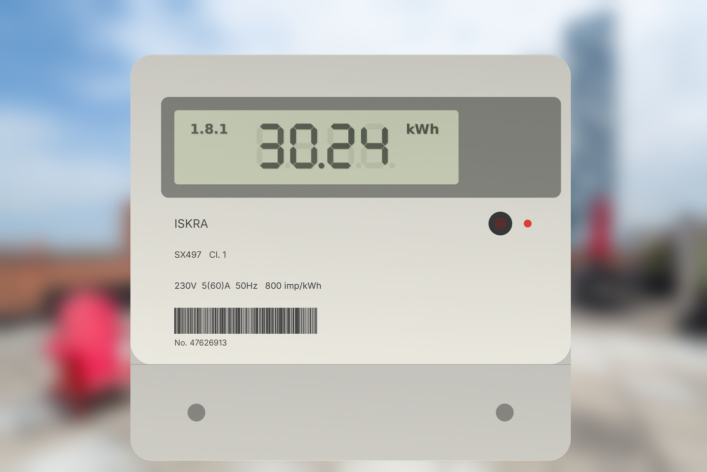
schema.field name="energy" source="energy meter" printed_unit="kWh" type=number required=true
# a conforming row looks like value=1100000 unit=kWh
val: value=30.24 unit=kWh
